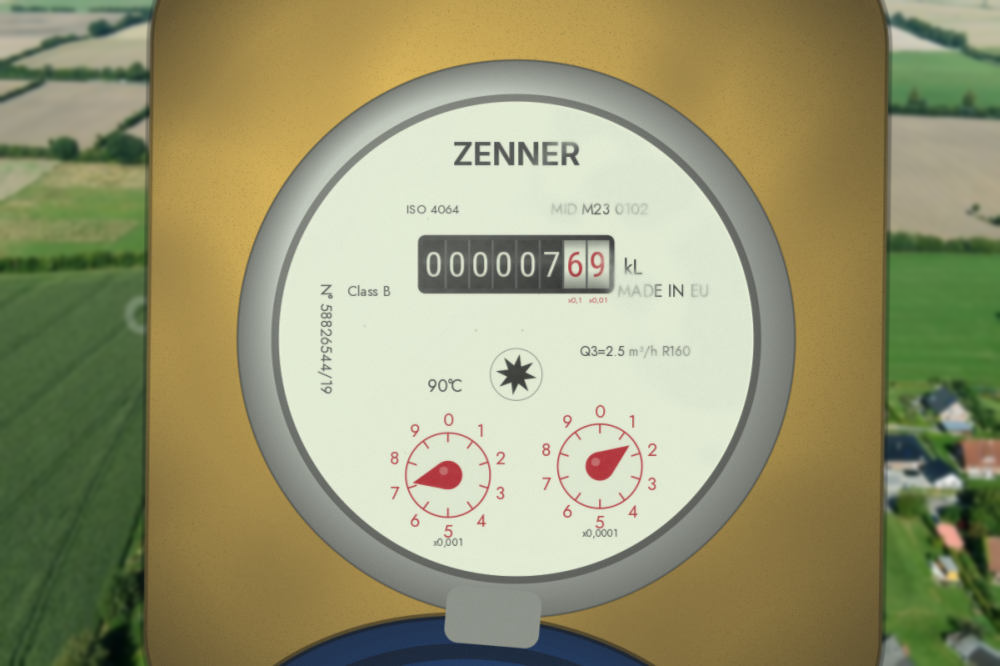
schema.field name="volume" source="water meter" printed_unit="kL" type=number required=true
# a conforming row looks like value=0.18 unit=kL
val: value=7.6971 unit=kL
